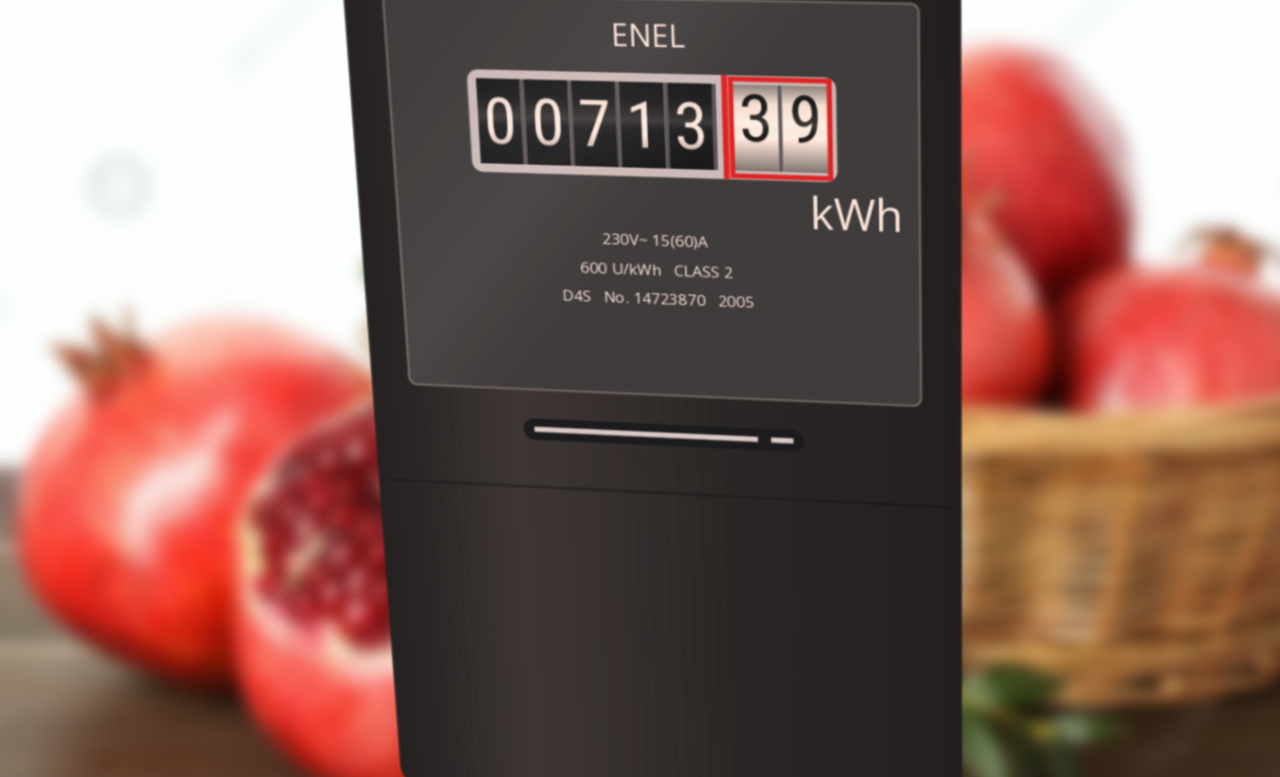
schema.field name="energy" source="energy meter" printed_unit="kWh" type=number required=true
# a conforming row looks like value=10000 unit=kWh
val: value=713.39 unit=kWh
